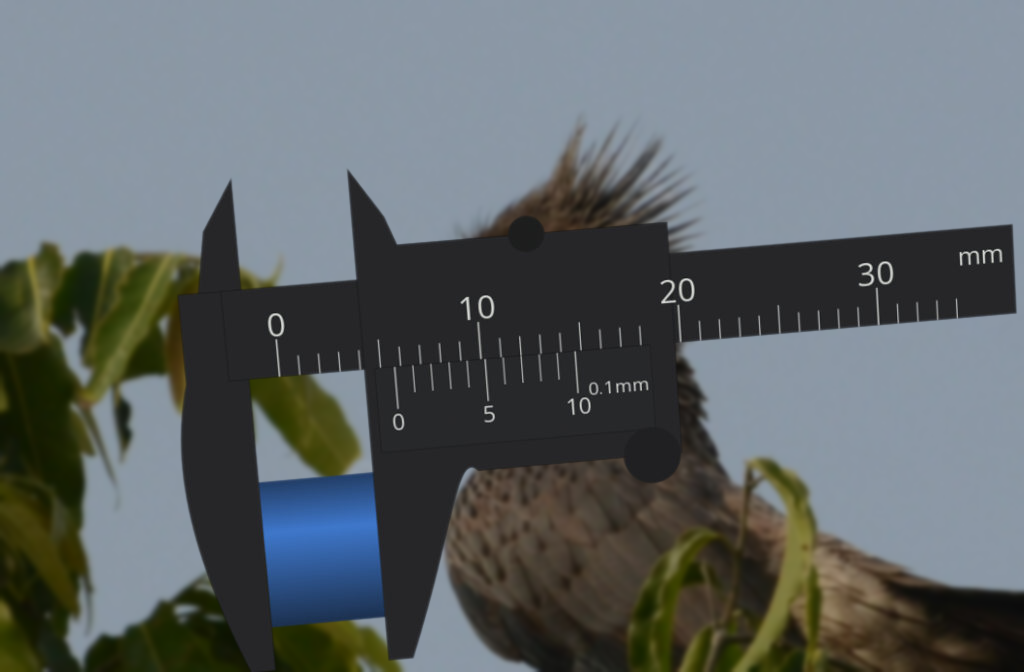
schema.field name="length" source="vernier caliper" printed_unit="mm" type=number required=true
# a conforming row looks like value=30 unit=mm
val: value=5.7 unit=mm
